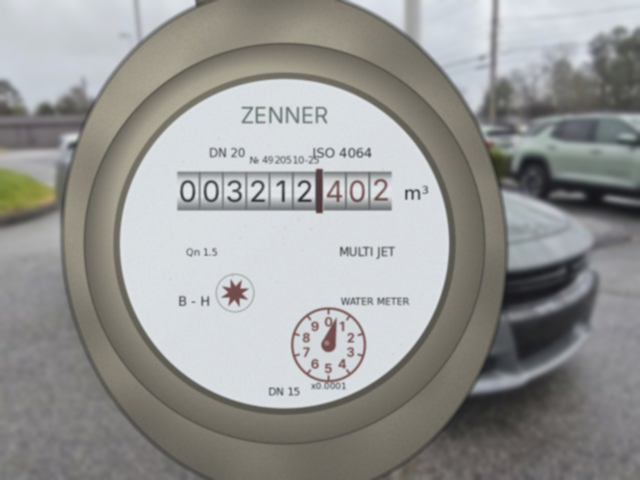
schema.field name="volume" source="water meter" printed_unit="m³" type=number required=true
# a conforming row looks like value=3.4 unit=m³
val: value=3212.4020 unit=m³
